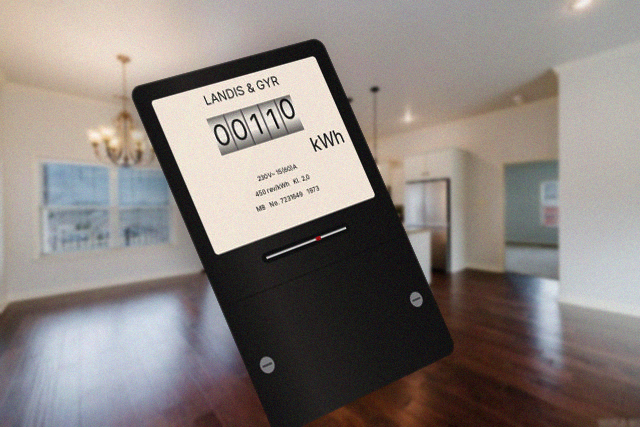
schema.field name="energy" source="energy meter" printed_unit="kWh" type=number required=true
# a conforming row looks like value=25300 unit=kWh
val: value=110 unit=kWh
